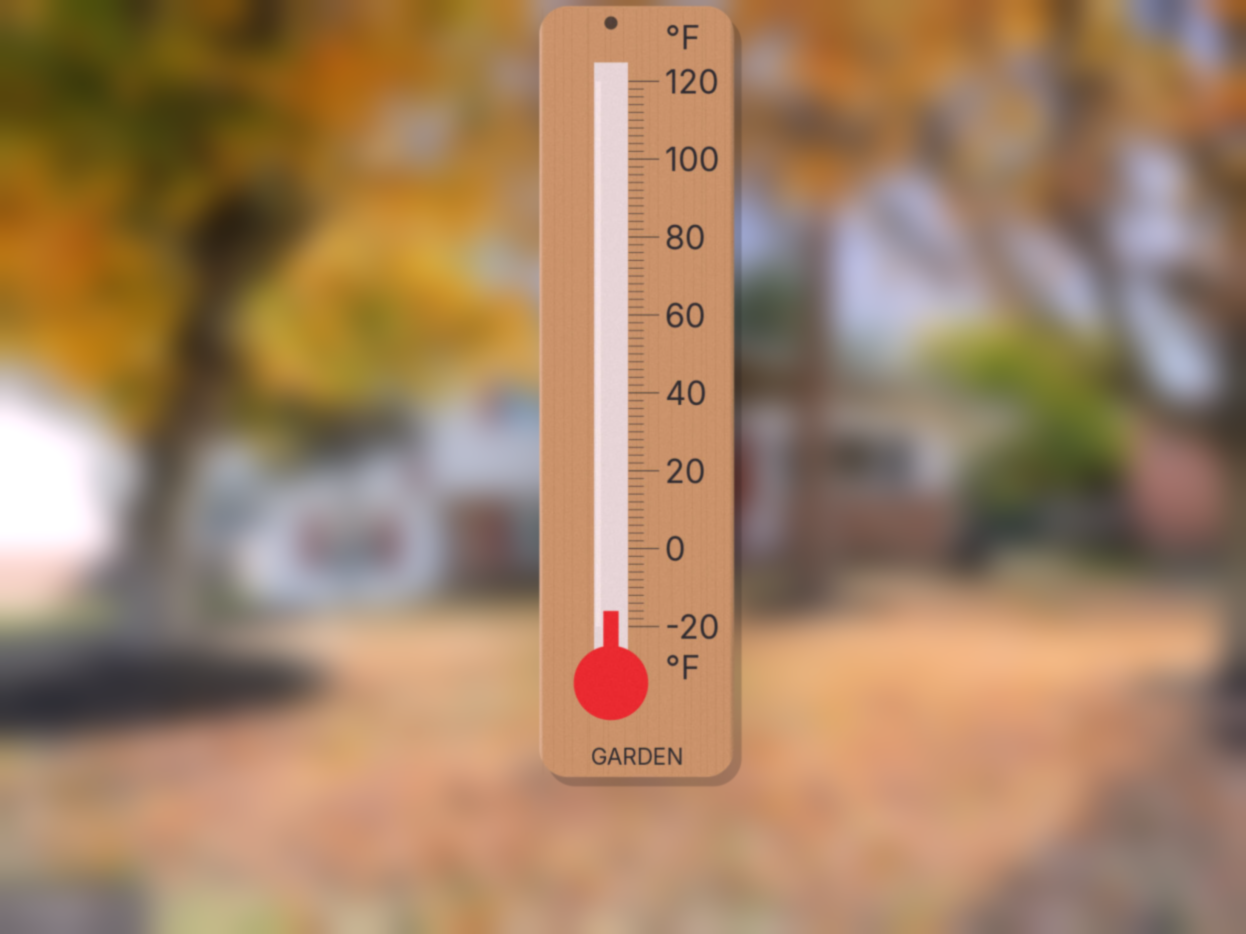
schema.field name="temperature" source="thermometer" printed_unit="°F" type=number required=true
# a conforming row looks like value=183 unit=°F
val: value=-16 unit=°F
